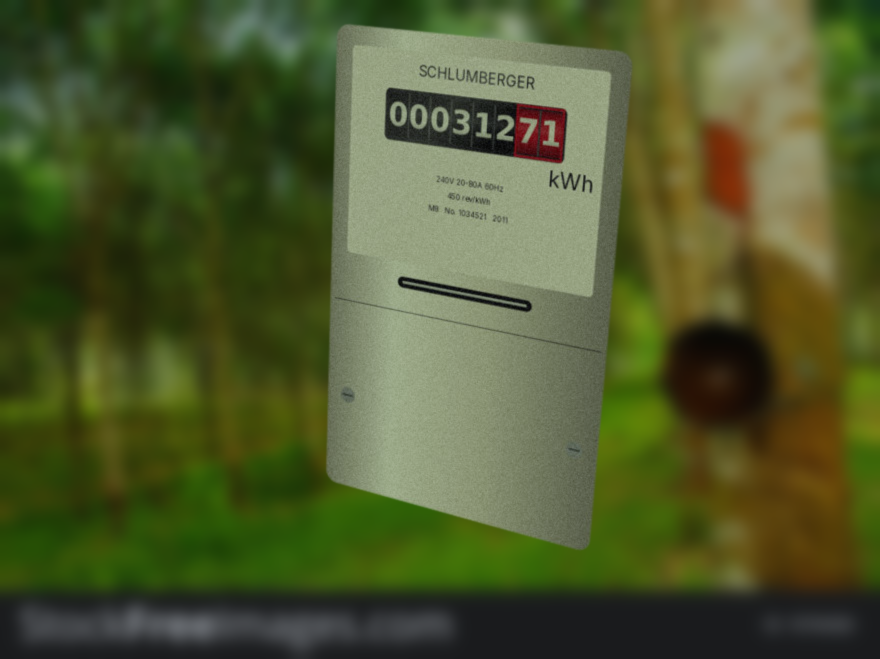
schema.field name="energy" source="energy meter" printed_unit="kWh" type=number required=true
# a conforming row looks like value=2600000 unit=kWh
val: value=312.71 unit=kWh
